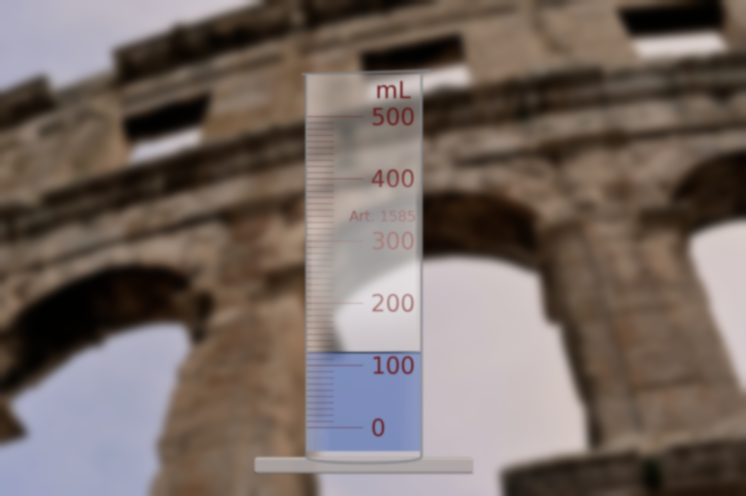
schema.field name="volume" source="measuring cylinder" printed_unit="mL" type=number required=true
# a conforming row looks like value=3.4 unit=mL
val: value=120 unit=mL
